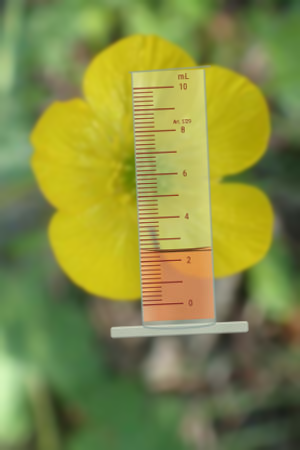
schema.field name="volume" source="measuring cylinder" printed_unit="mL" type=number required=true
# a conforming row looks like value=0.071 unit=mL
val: value=2.4 unit=mL
